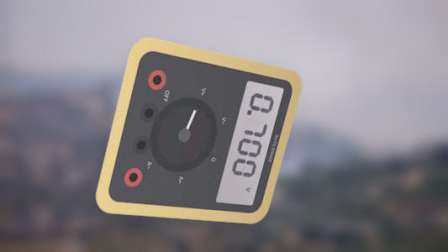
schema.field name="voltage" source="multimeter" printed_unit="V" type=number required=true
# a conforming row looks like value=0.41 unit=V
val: value=0.700 unit=V
